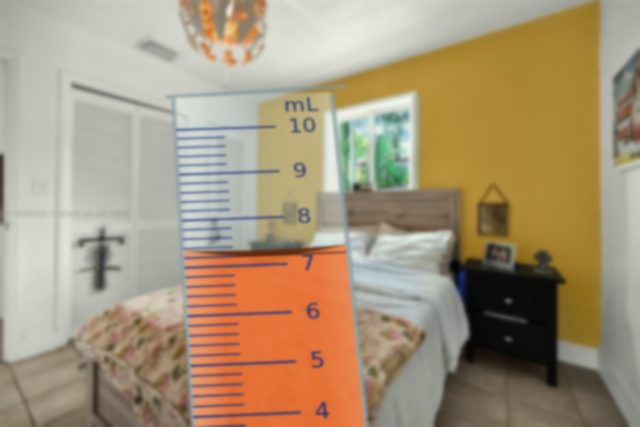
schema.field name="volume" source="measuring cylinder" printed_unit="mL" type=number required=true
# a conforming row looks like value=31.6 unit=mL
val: value=7.2 unit=mL
